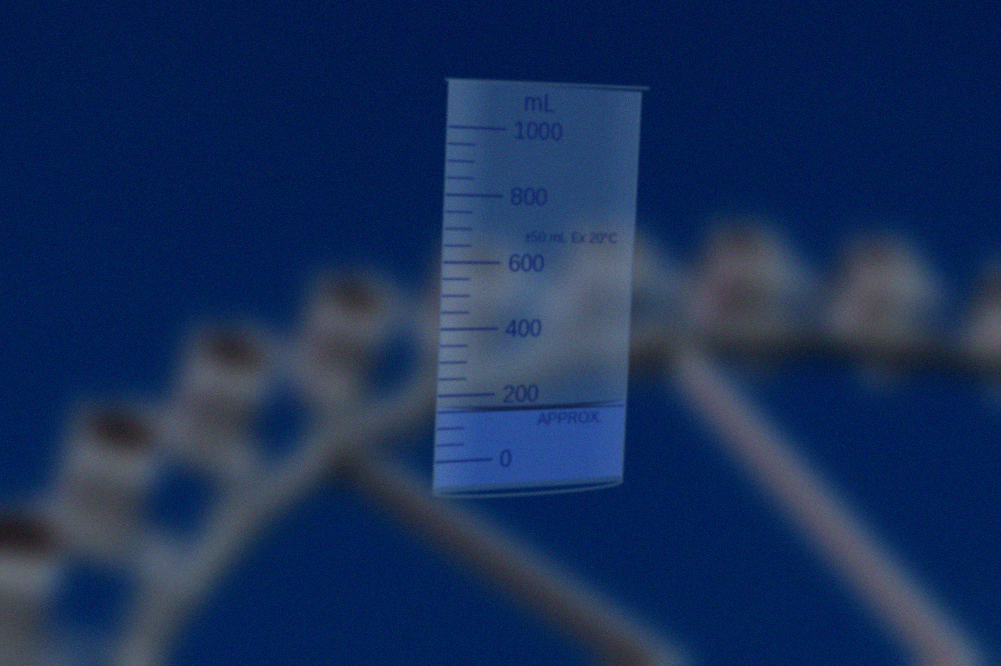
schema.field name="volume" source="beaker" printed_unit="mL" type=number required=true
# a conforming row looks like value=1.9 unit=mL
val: value=150 unit=mL
